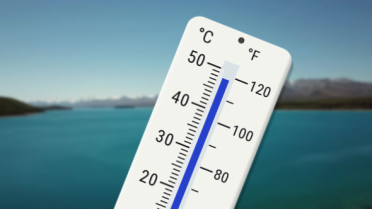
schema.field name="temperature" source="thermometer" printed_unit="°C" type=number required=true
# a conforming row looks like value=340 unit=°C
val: value=48 unit=°C
